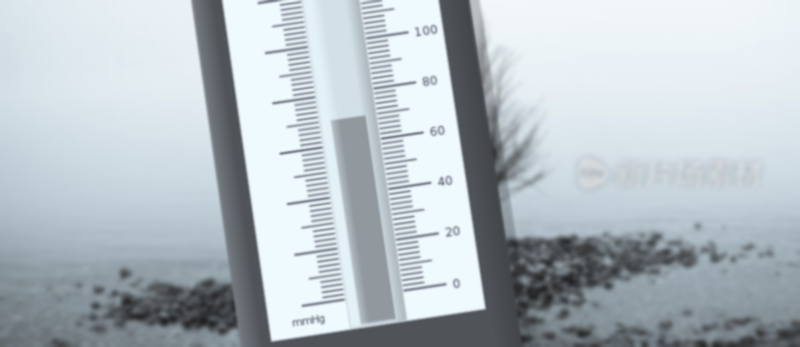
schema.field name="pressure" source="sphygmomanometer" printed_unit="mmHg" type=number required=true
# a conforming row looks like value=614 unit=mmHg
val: value=70 unit=mmHg
